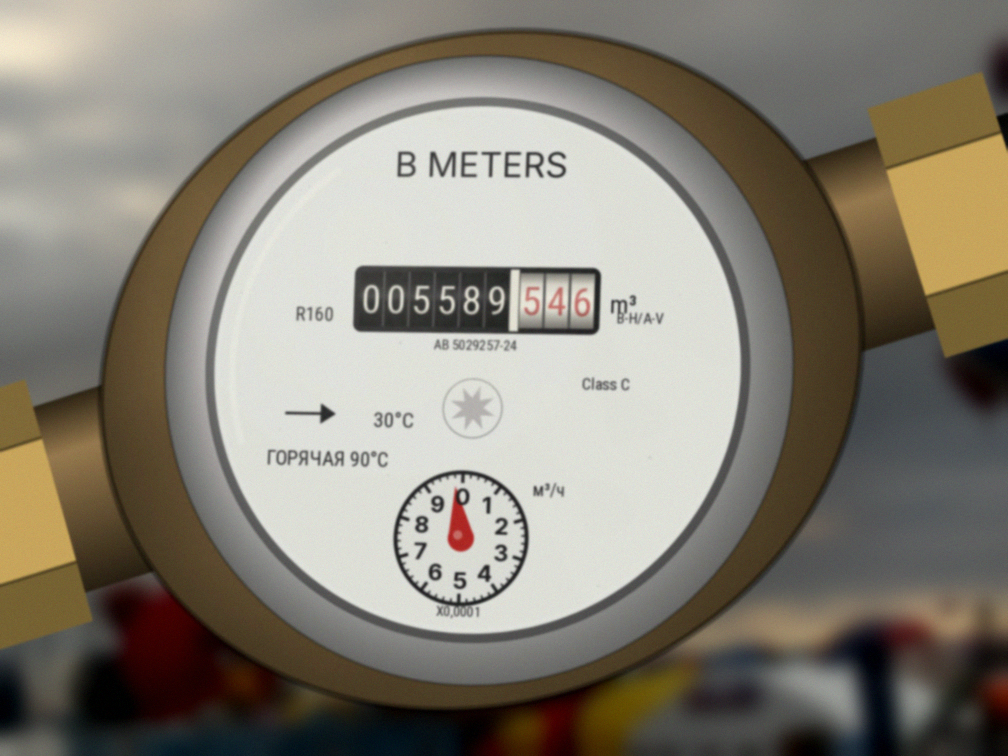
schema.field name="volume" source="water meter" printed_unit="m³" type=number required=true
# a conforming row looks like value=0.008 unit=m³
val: value=5589.5459 unit=m³
